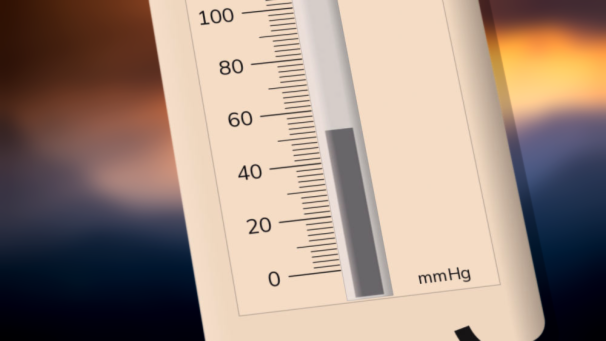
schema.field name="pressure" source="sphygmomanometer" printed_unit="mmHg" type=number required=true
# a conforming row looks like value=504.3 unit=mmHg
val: value=52 unit=mmHg
